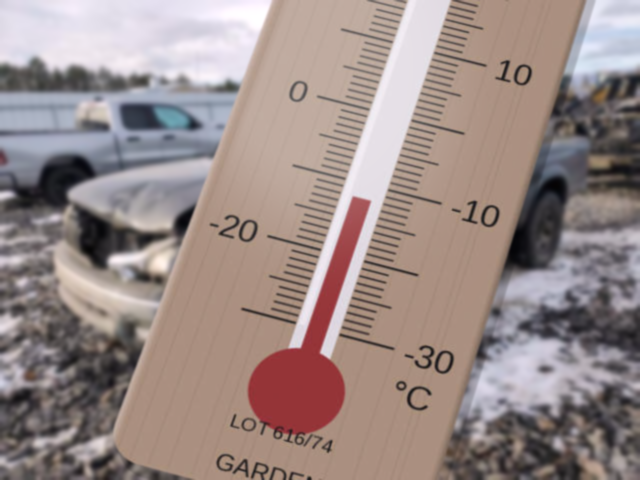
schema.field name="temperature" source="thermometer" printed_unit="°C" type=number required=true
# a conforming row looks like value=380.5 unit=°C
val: value=-12 unit=°C
